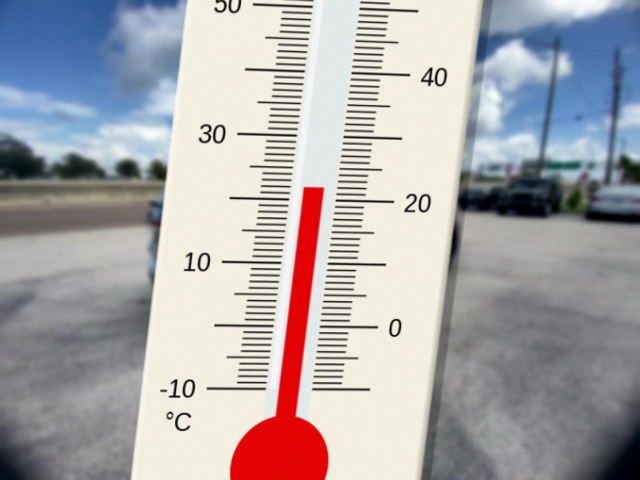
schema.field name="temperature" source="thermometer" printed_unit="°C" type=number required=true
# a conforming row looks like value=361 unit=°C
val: value=22 unit=°C
